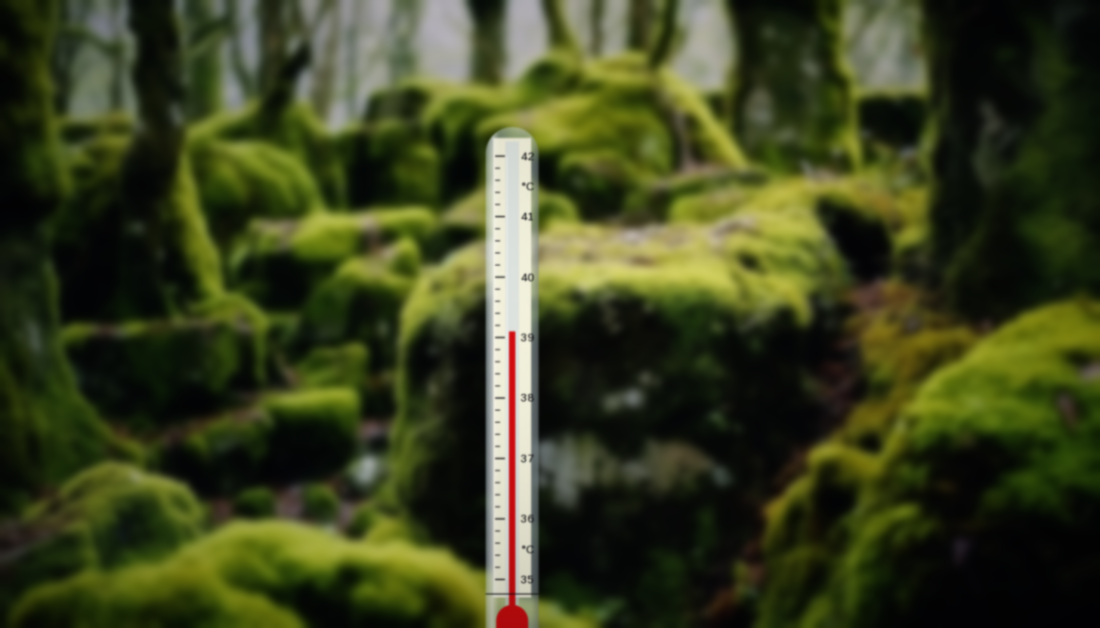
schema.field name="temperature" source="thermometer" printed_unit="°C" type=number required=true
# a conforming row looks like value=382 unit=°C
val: value=39.1 unit=°C
